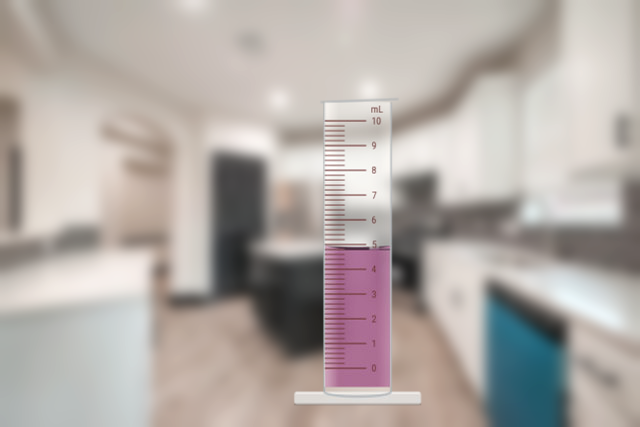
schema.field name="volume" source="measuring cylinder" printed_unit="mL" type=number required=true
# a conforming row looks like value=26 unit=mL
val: value=4.8 unit=mL
